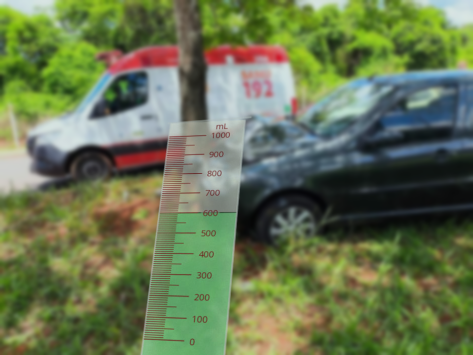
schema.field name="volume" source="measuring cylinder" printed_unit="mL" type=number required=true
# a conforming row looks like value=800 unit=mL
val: value=600 unit=mL
